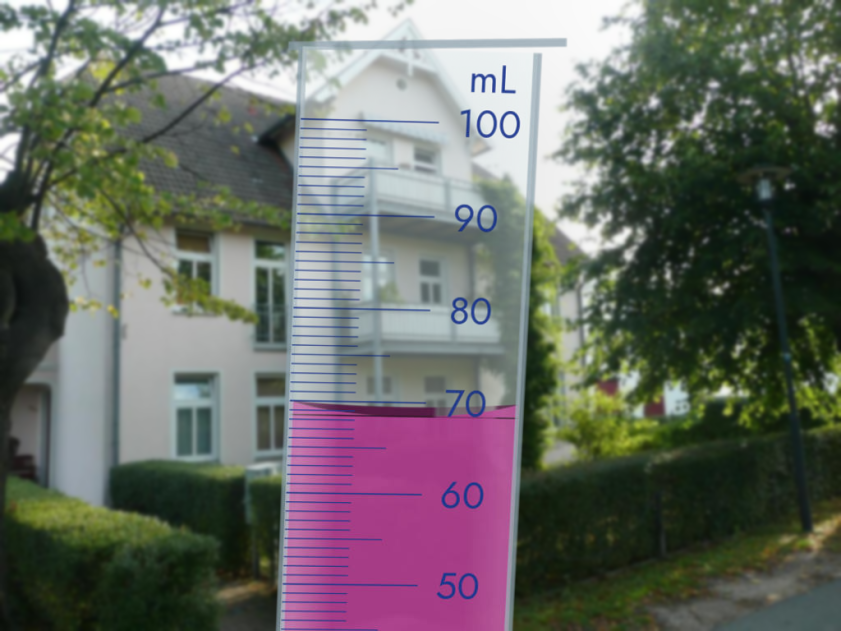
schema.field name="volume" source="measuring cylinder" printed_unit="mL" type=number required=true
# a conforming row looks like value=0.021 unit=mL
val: value=68.5 unit=mL
